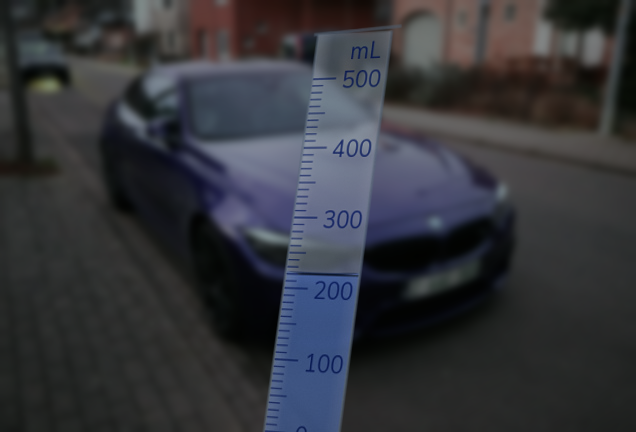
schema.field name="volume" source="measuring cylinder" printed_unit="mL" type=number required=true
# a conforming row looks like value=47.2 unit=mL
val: value=220 unit=mL
